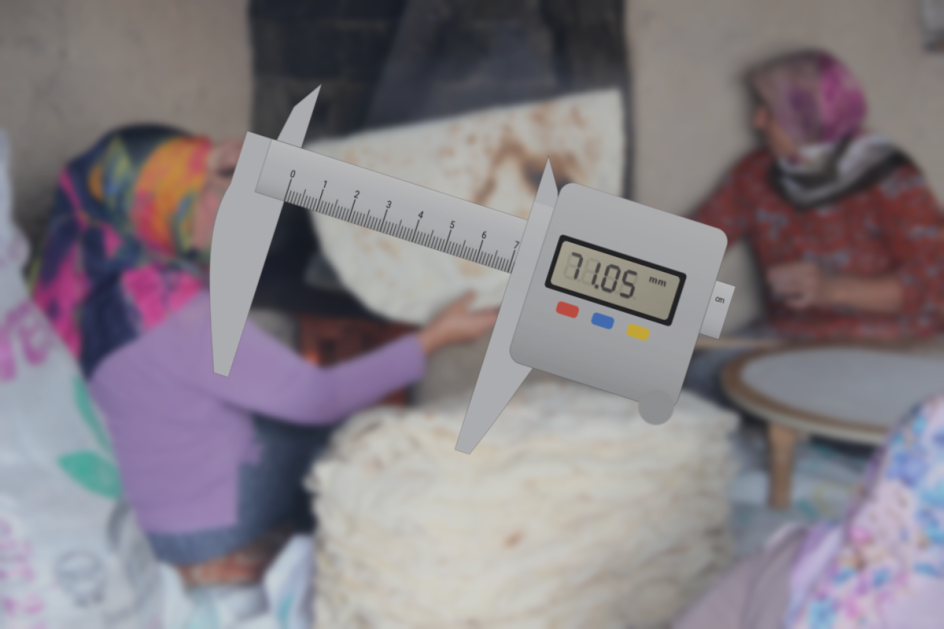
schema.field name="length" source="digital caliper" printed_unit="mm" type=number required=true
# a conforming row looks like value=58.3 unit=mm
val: value=71.05 unit=mm
